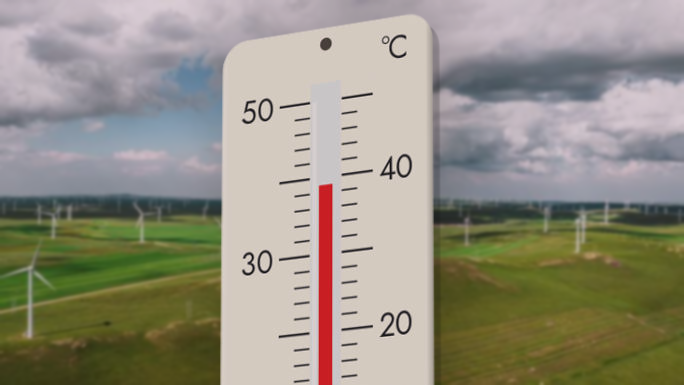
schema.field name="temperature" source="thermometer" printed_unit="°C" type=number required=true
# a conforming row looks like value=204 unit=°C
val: value=39 unit=°C
